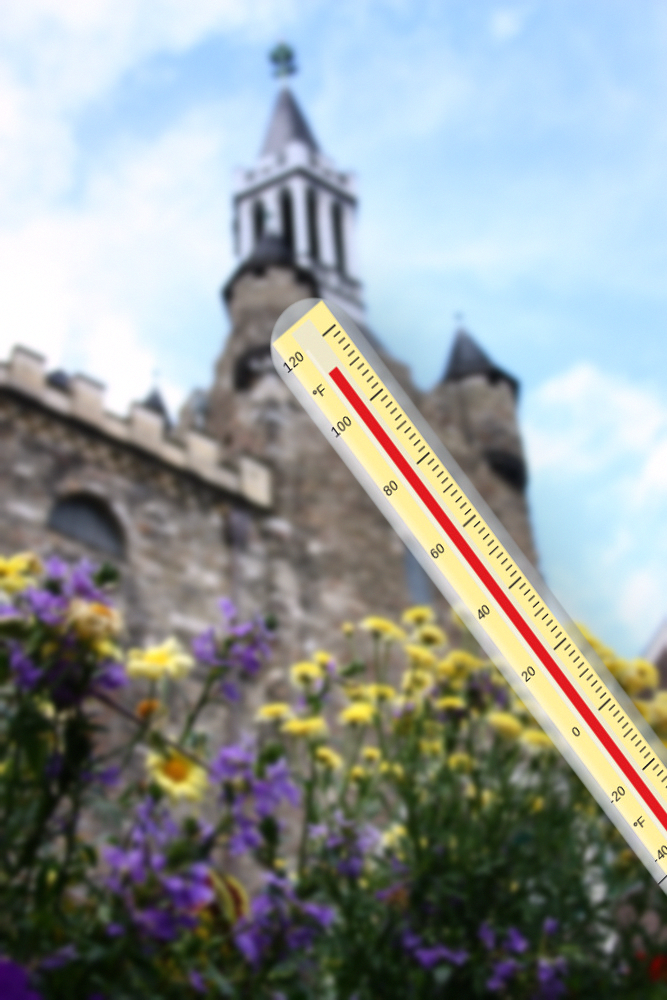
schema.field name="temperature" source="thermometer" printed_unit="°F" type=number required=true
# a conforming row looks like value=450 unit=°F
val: value=112 unit=°F
